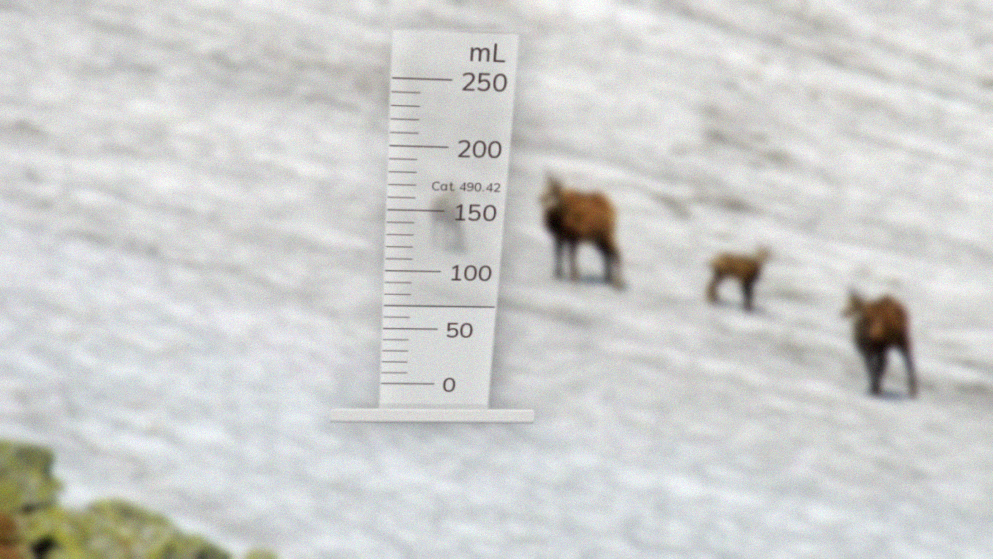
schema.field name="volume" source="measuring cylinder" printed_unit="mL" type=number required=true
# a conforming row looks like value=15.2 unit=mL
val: value=70 unit=mL
